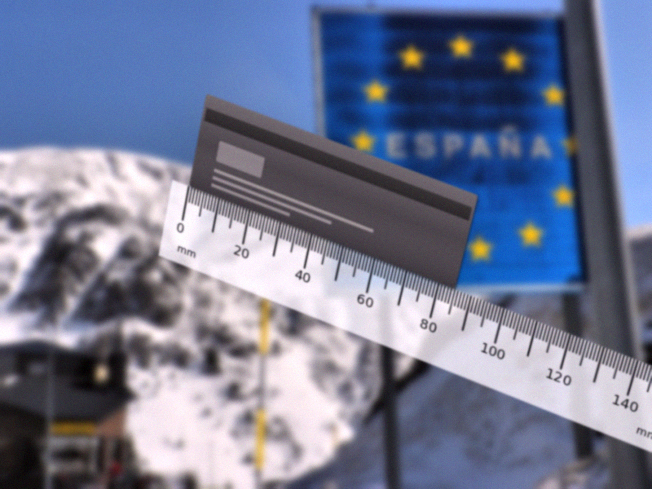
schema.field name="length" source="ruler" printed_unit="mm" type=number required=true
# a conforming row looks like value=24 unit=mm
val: value=85 unit=mm
